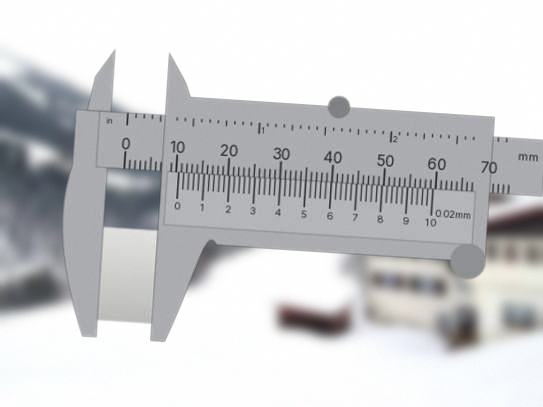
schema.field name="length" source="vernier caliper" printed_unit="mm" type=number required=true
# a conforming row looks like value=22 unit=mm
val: value=10.5 unit=mm
